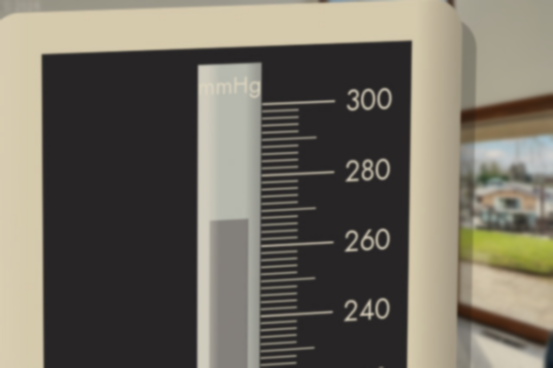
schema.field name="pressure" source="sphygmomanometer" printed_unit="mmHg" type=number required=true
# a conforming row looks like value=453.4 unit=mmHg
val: value=268 unit=mmHg
